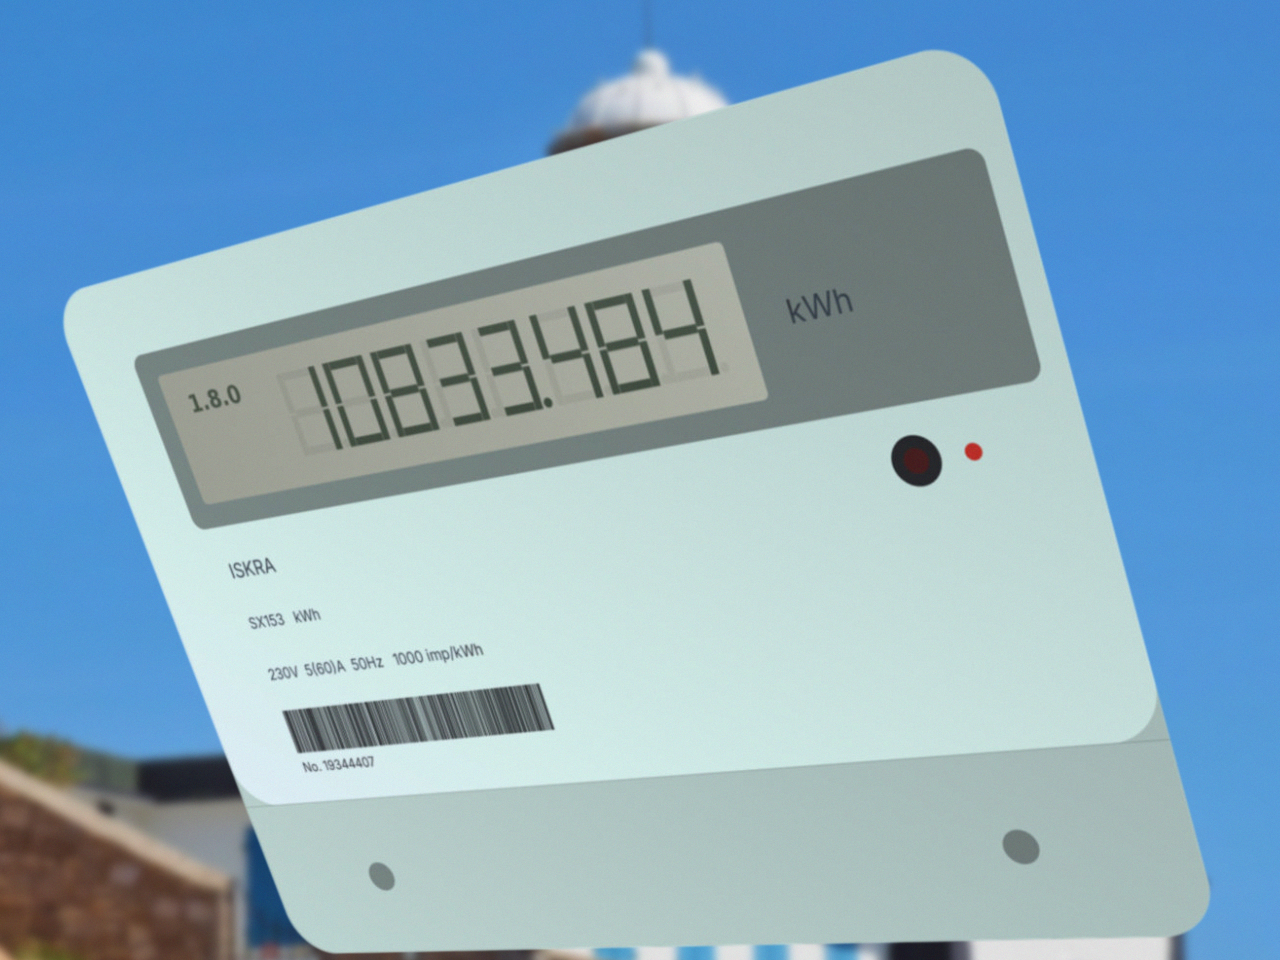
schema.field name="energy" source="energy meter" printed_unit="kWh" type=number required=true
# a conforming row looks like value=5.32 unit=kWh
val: value=10833.484 unit=kWh
